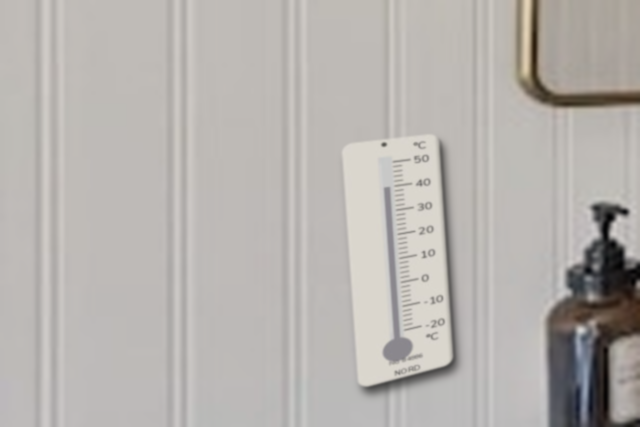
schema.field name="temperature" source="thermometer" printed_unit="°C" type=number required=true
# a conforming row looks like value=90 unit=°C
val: value=40 unit=°C
